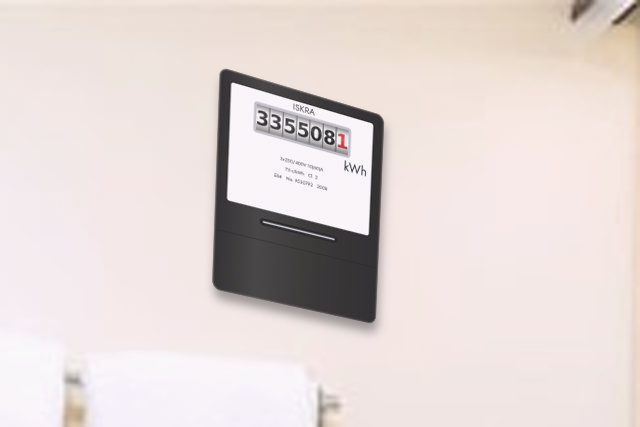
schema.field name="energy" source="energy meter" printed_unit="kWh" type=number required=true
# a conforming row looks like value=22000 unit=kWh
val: value=335508.1 unit=kWh
